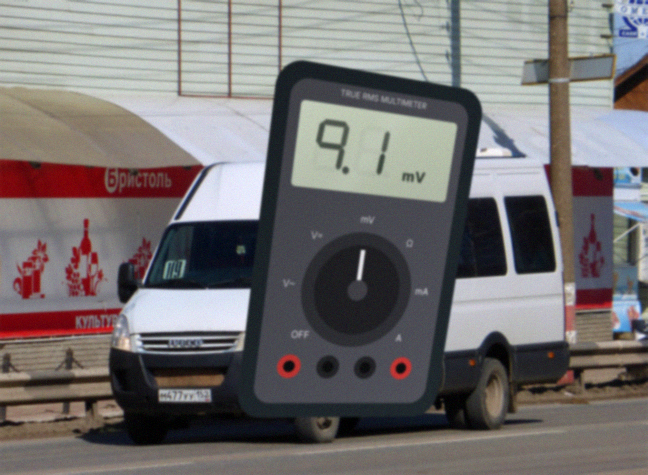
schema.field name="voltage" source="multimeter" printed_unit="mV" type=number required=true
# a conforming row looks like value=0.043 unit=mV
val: value=9.1 unit=mV
